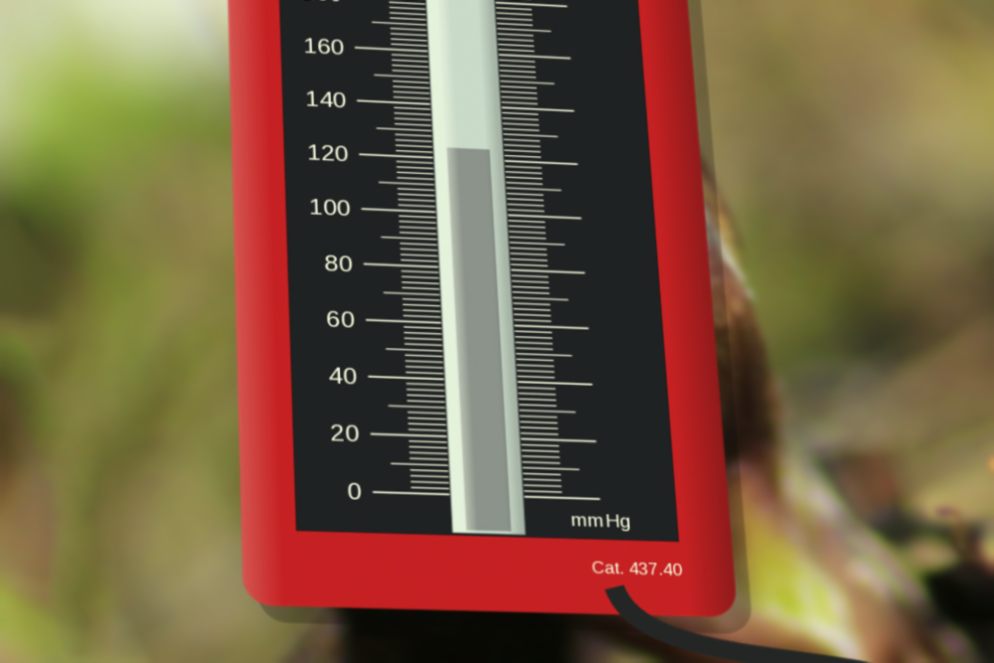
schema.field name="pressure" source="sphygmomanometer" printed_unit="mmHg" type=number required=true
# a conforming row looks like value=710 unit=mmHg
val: value=124 unit=mmHg
